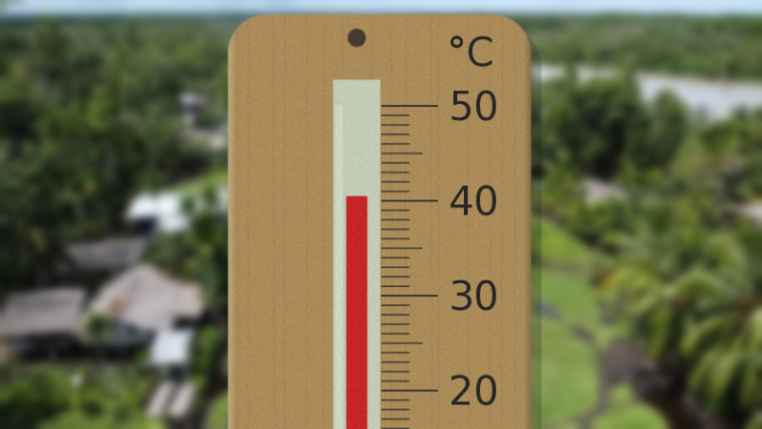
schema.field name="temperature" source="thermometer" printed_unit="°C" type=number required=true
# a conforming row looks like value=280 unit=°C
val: value=40.5 unit=°C
